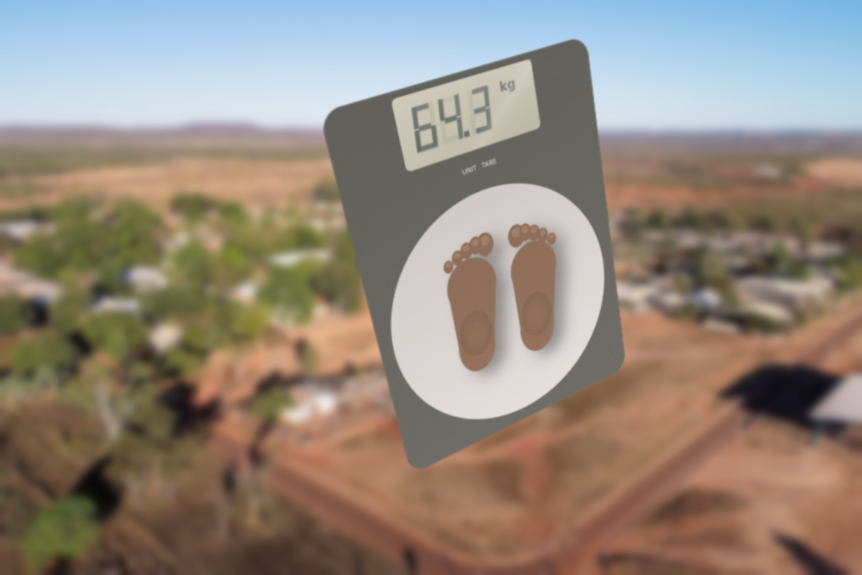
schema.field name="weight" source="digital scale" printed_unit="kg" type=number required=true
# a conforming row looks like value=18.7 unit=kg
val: value=64.3 unit=kg
